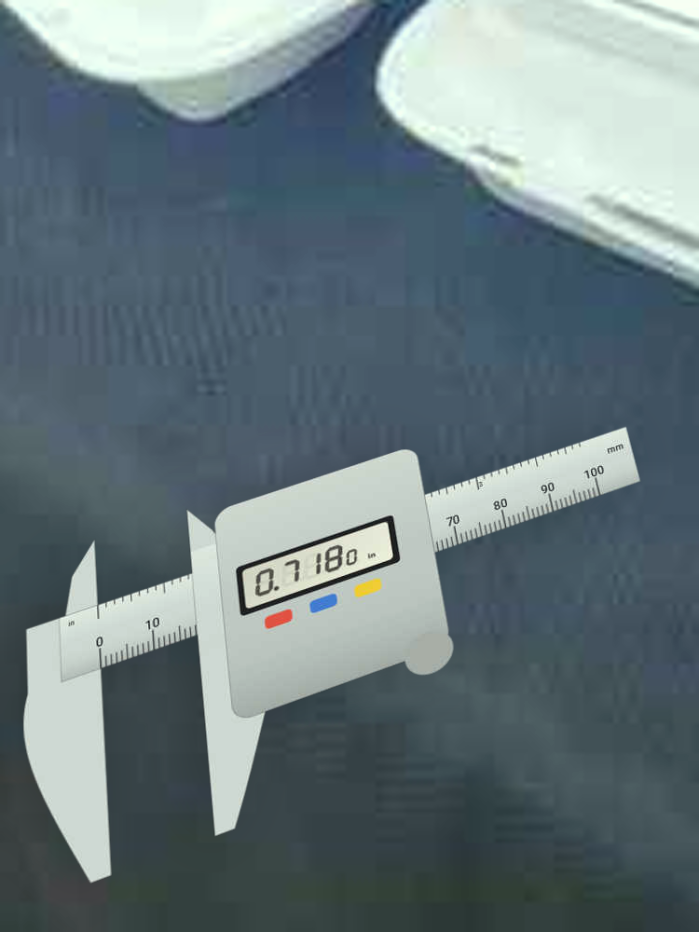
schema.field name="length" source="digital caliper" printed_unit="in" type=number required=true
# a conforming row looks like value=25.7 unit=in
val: value=0.7180 unit=in
